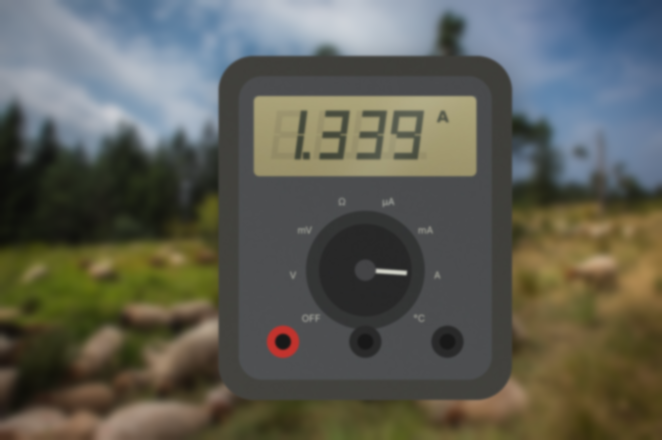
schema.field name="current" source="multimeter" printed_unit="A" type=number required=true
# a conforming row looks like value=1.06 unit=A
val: value=1.339 unit=A
